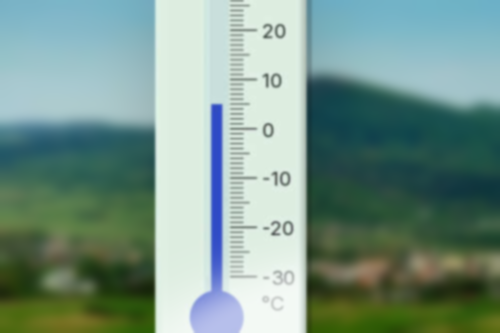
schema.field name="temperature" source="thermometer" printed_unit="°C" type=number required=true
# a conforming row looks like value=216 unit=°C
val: value=5 unit=°C
